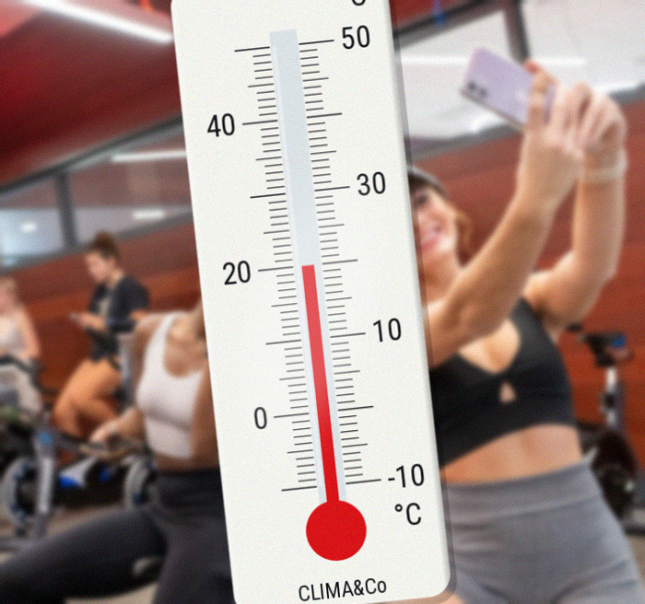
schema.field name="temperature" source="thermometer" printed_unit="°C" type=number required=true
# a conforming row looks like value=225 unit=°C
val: value=20 unit=°C
